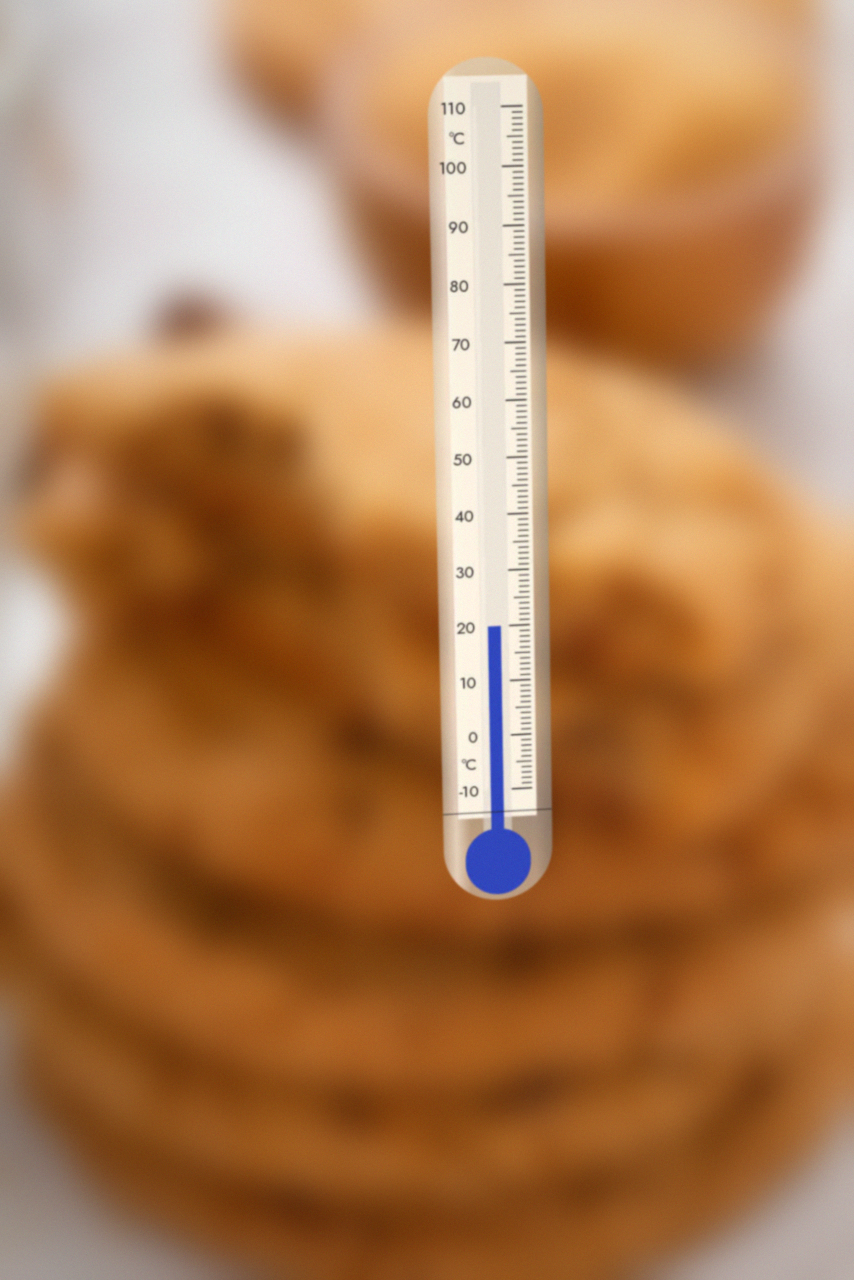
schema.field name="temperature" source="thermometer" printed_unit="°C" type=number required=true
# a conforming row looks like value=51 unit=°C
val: value=20 unit=°C
